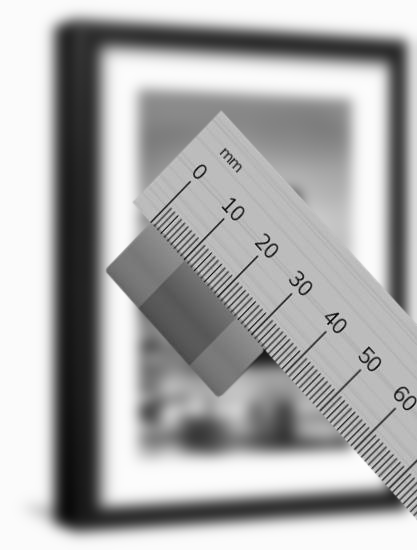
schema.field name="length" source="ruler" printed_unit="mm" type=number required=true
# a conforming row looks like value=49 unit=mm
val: value=34 unit=mm
